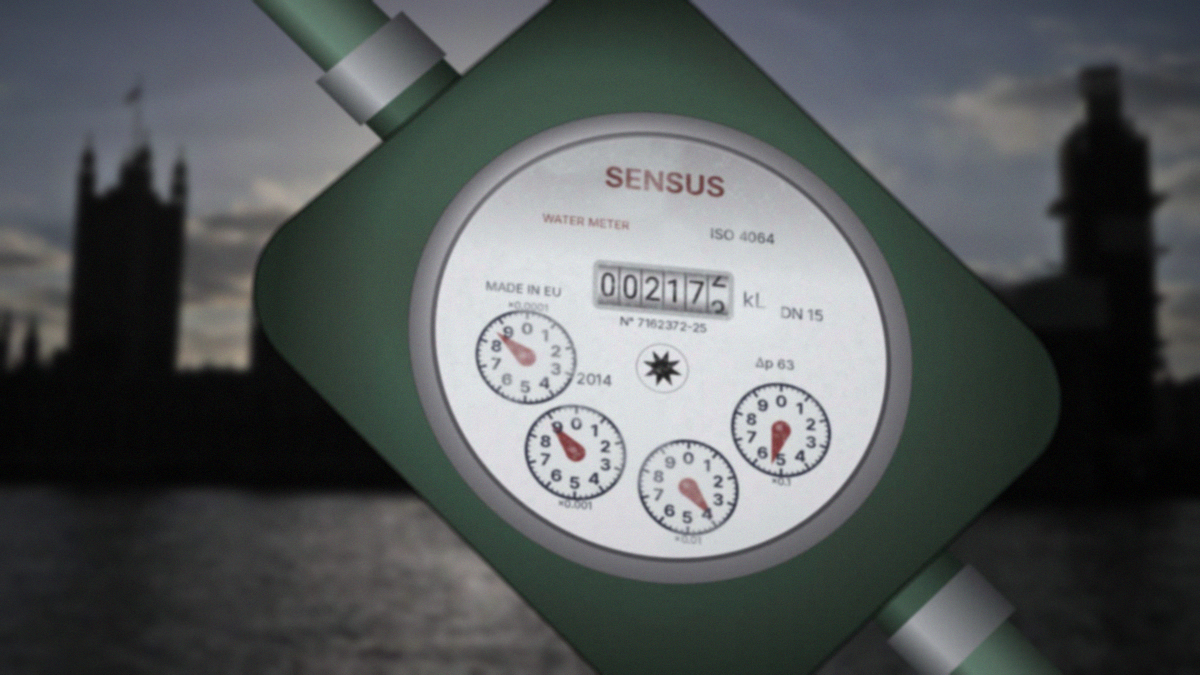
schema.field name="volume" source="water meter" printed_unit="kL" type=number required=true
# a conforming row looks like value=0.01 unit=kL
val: value=2172.5388 unit=kL
